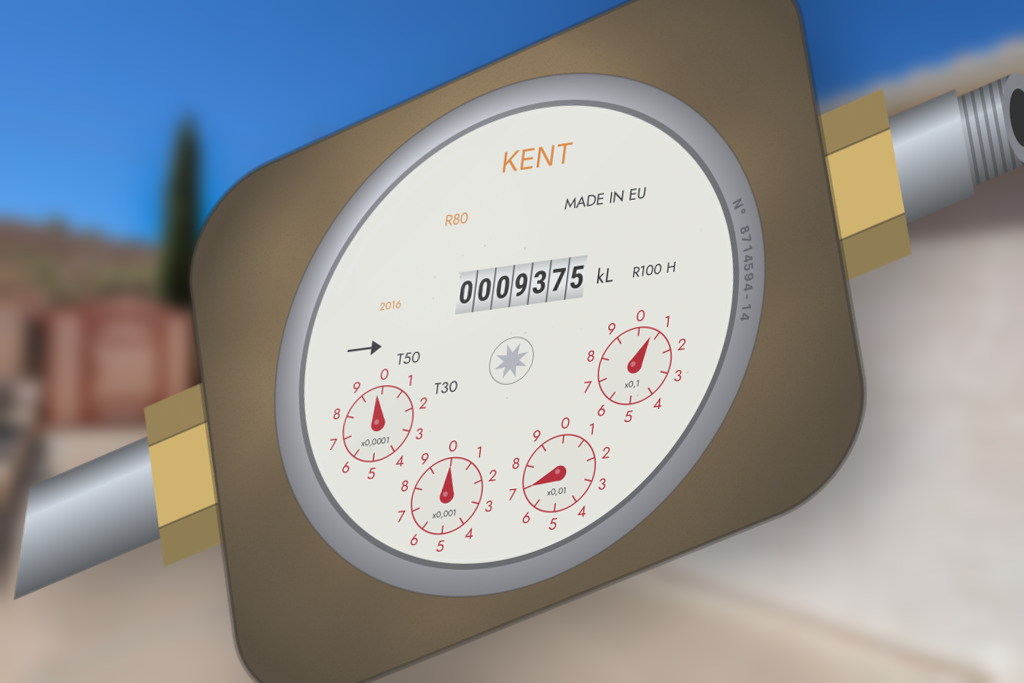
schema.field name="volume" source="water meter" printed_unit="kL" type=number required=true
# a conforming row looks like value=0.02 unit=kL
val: value=9375.0699 unit=kL
